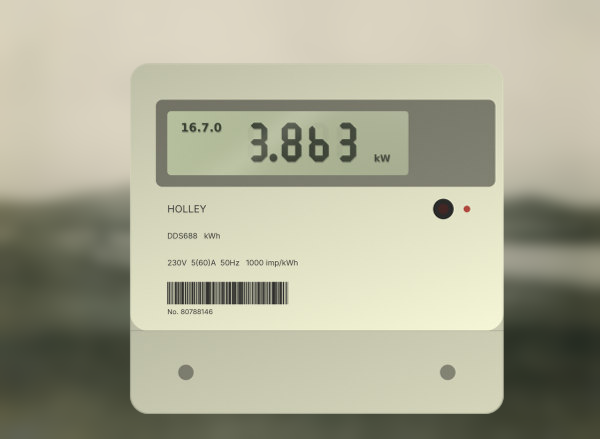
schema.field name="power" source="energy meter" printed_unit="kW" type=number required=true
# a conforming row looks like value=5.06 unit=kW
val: value=3.863 unit=kW
